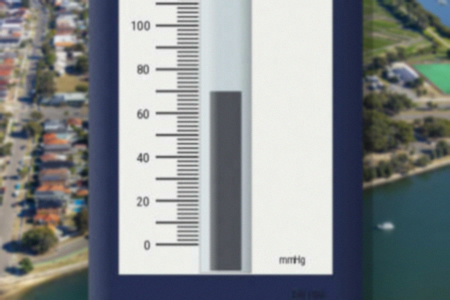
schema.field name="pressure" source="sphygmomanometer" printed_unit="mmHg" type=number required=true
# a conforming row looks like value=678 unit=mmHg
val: value=70 unit=mmHg
